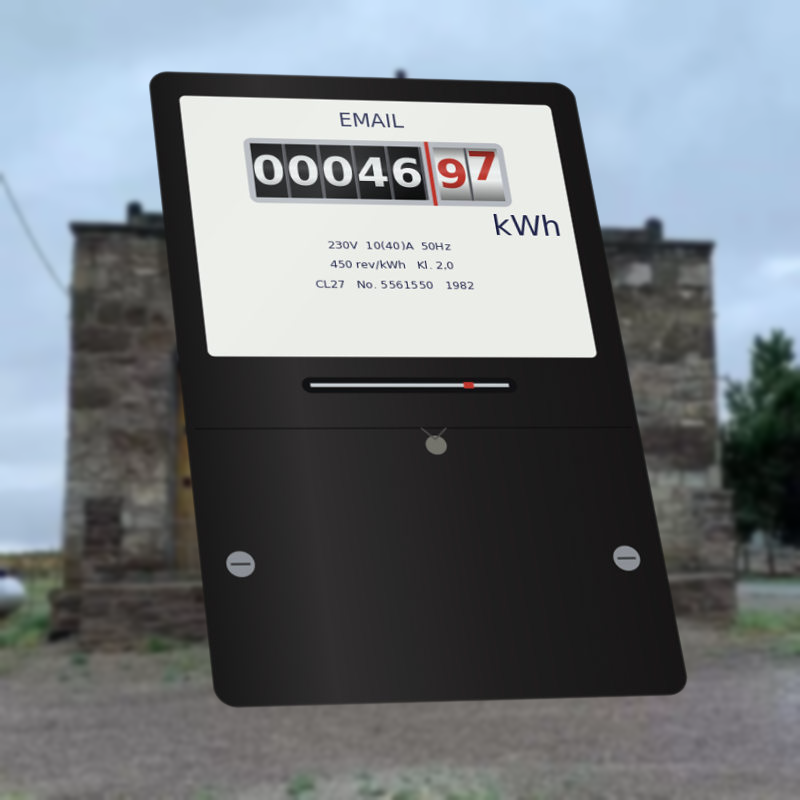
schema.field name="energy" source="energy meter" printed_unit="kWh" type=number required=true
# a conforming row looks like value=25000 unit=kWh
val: value=46.97 unit=kWh
